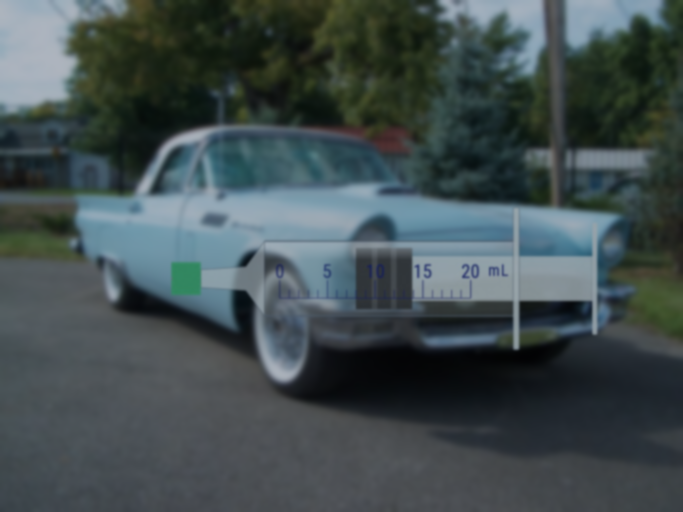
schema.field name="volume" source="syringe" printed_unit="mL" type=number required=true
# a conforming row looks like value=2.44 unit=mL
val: value=8 unit=mL
